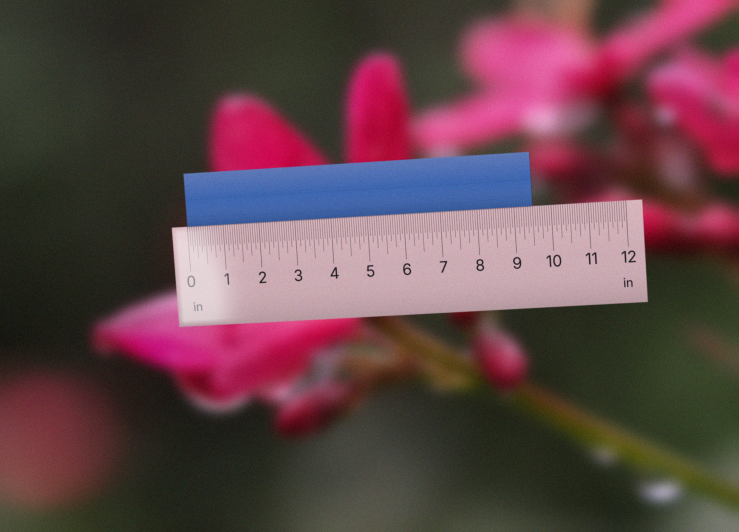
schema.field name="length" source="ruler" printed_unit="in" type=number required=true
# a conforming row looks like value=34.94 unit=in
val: value=9.5 unit=in
